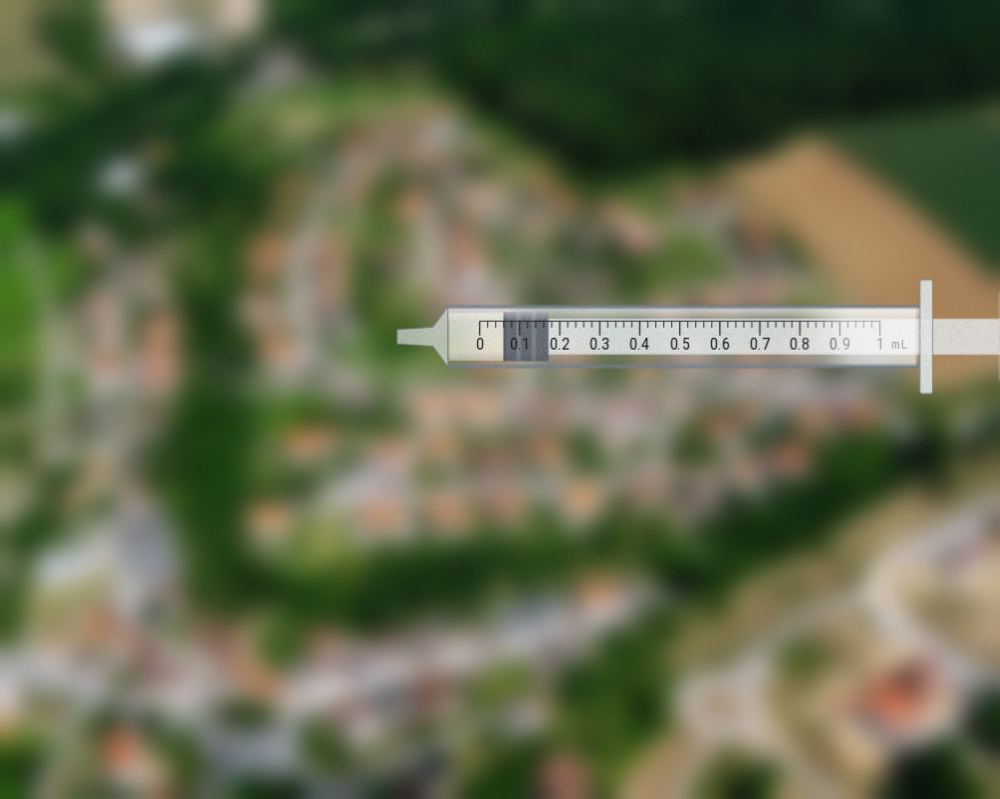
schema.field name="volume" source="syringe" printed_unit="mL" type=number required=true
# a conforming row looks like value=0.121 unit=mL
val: value=0.06 unit=mL
